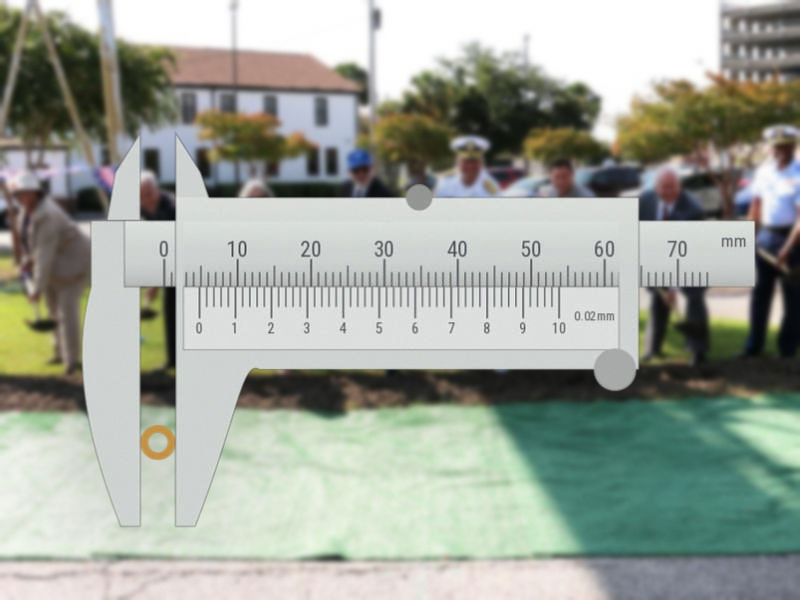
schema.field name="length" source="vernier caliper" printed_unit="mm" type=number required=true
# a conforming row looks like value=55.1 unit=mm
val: value=4.8 unit=mm
